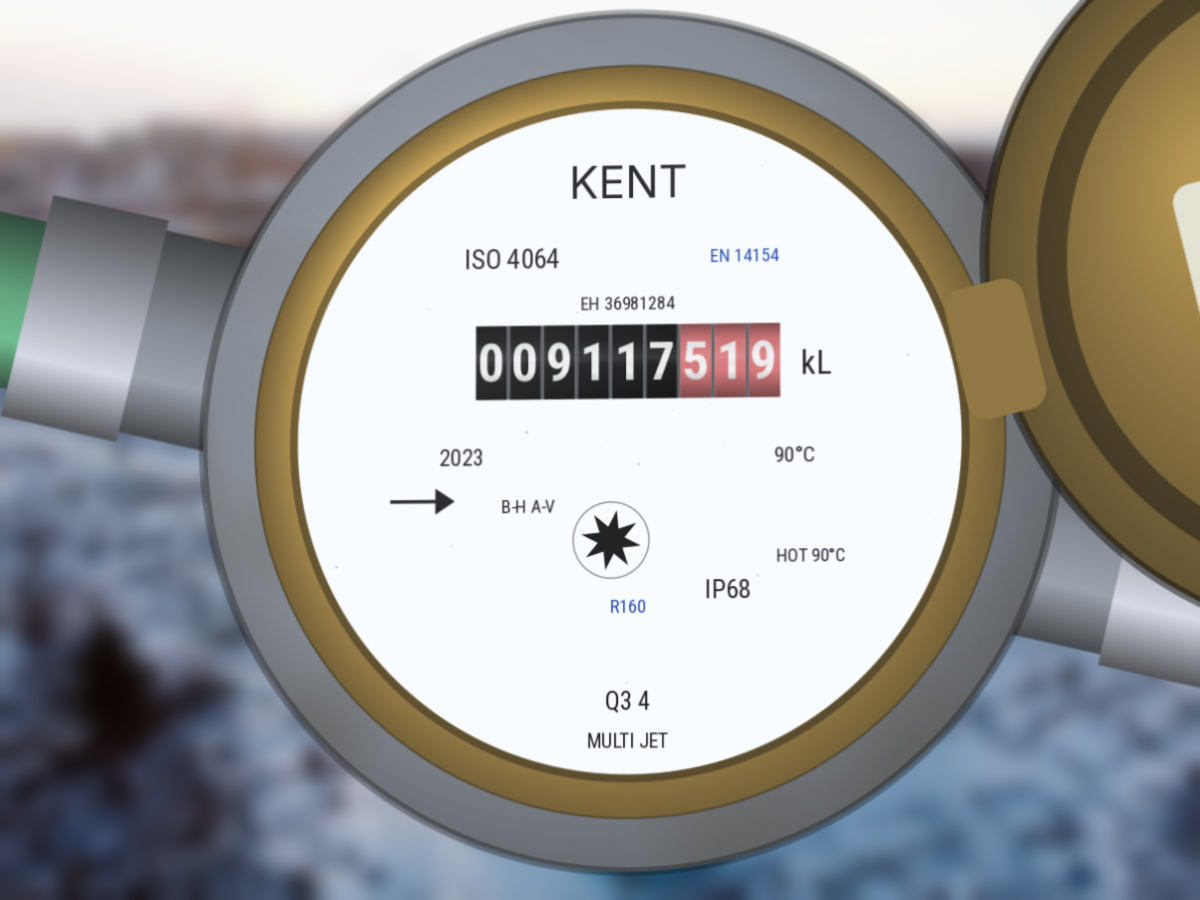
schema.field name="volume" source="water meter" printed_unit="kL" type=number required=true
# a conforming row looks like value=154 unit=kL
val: value=9117.519 unit=kL
